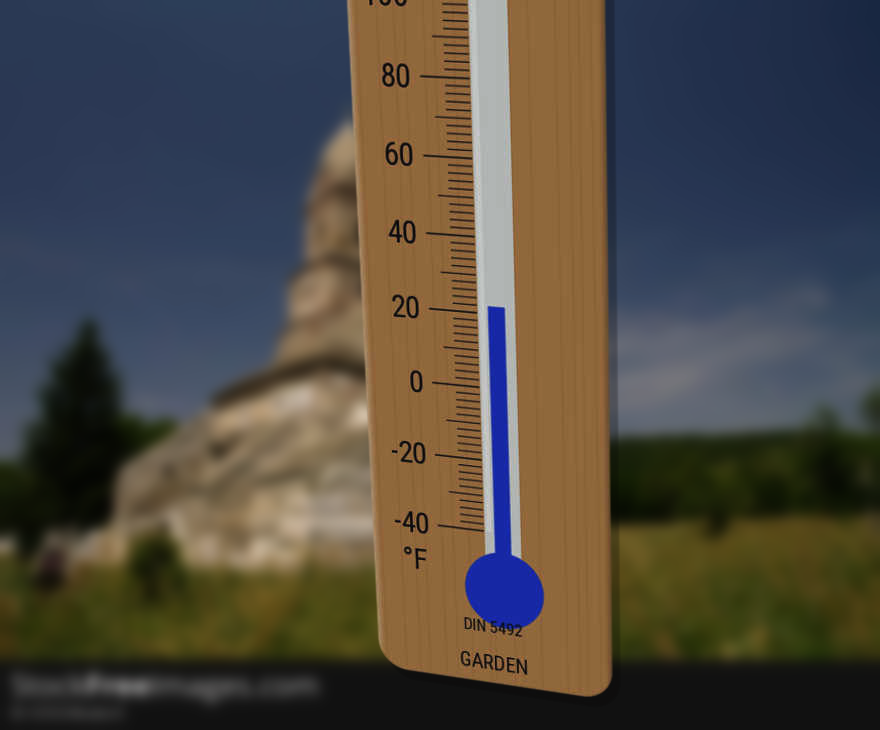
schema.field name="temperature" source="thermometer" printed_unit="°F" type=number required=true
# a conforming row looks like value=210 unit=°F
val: value=22 unit=°F
